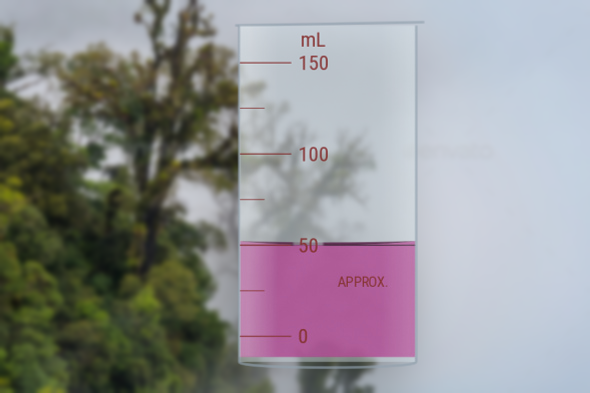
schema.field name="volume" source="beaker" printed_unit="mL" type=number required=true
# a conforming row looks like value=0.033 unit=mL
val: value=50 unit=mL
